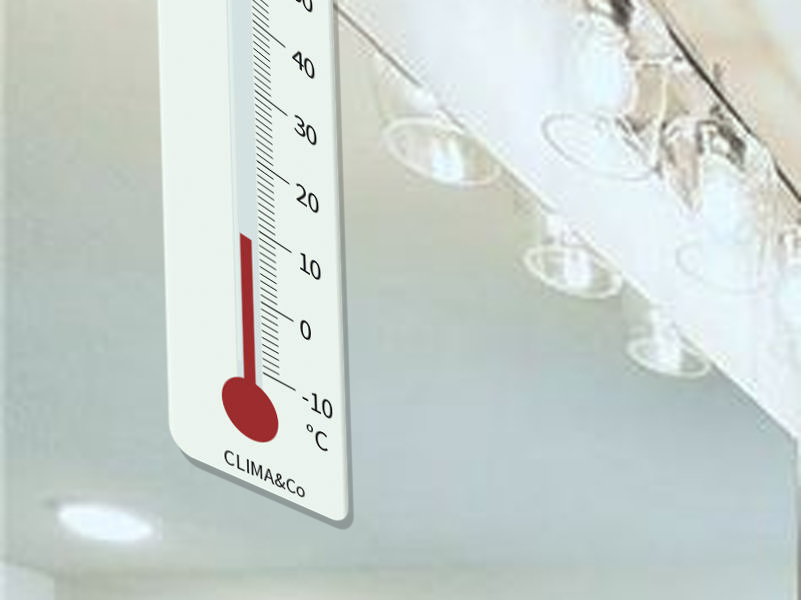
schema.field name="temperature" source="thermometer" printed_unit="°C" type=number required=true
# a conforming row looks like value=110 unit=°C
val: value=8 unit=°C
